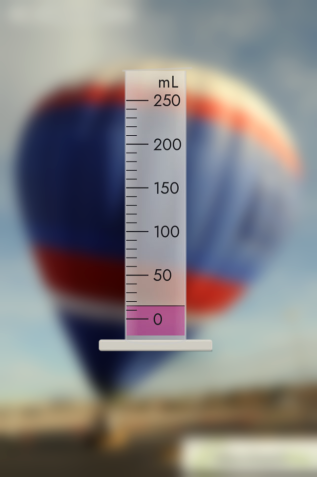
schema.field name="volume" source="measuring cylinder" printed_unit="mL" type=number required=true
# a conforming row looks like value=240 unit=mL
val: value=15 unit=mL
